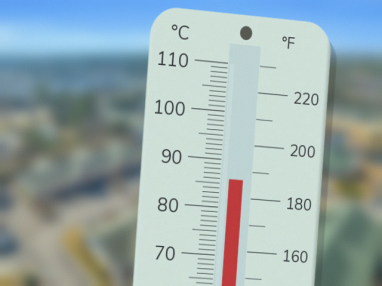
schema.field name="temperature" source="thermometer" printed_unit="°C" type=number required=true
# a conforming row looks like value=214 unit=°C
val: value=86 unit=°C
